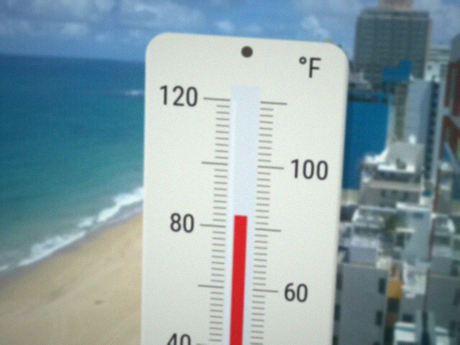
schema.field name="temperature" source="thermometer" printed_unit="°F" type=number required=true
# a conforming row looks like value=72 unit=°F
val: value=84 unit=°F
